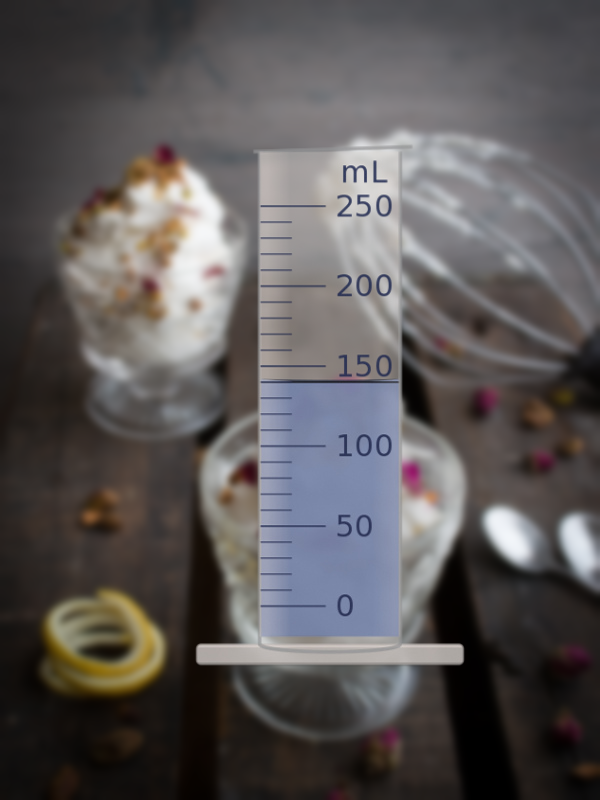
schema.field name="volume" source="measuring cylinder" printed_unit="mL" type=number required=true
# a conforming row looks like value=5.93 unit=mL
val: value=140 unit=mL
